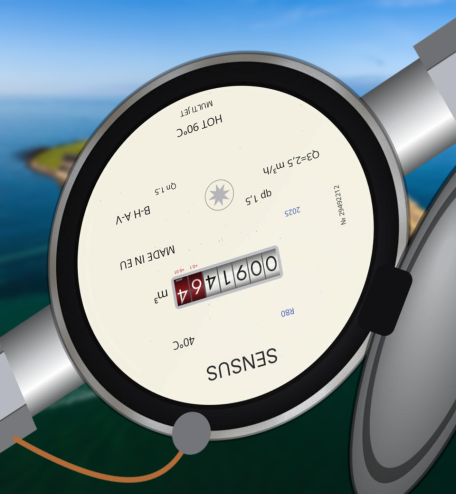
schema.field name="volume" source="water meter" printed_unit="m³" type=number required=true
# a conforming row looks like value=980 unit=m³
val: value=914.64 unit=m³
